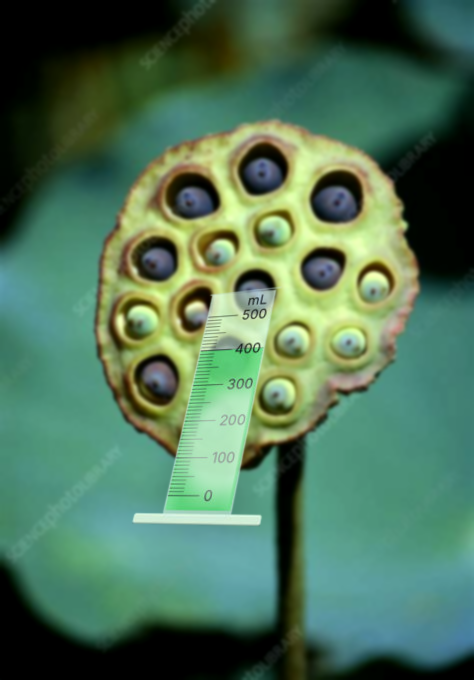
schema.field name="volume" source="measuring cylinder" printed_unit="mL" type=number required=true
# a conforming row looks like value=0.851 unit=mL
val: value=400 unit=mL
